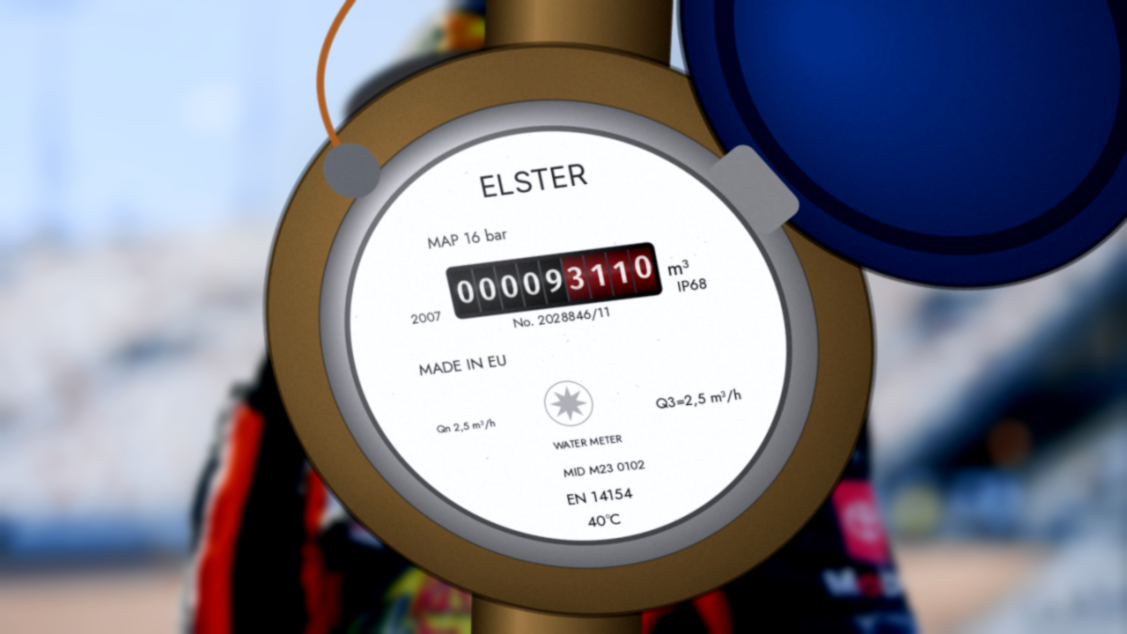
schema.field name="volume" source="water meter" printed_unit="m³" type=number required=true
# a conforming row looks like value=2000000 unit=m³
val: value=9.3110 unit=m³
